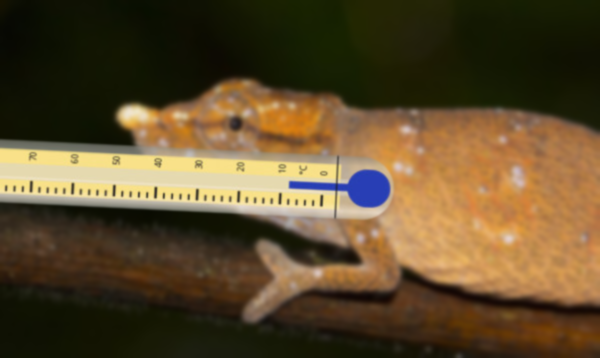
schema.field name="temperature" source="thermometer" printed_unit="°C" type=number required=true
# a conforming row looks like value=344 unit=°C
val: value=8 unit=°C
